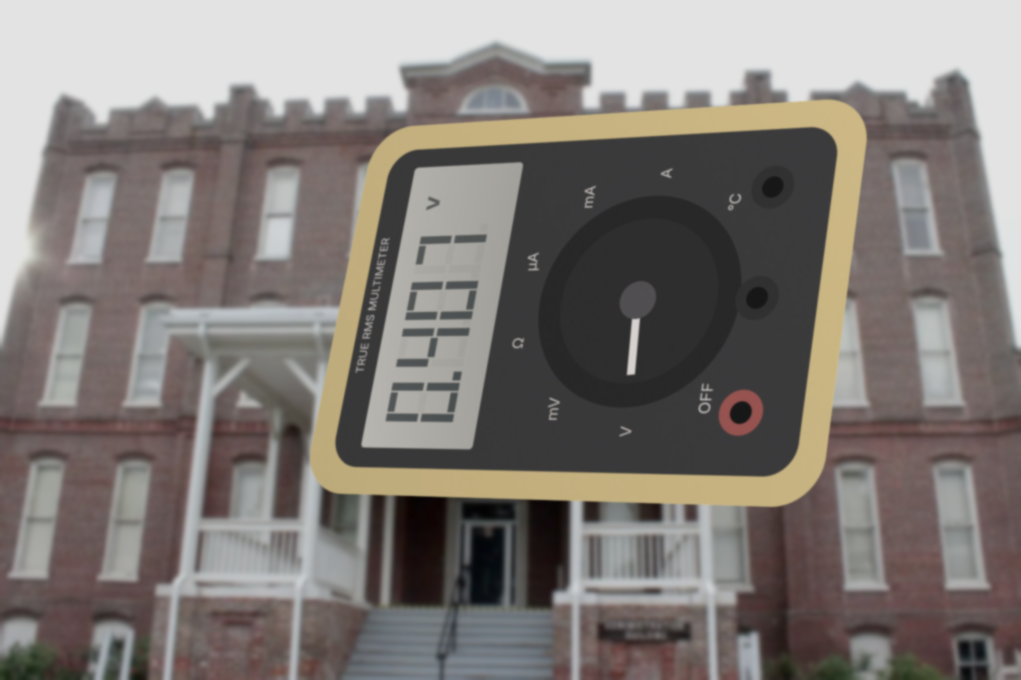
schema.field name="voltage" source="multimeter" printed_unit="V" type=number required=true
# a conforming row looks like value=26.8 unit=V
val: value=0.407 unit=V
